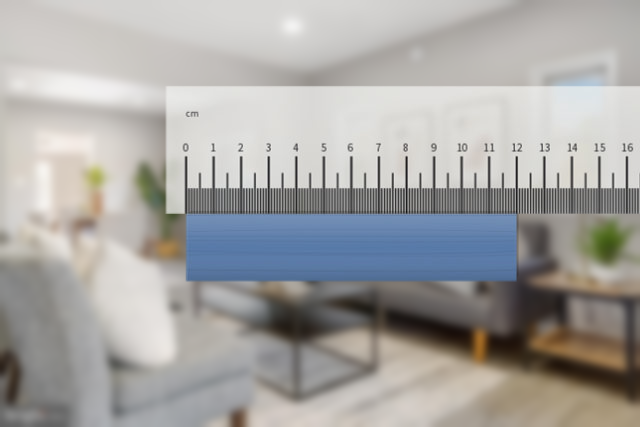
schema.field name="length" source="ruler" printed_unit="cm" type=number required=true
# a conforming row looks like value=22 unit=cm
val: value=12 unit=cm
